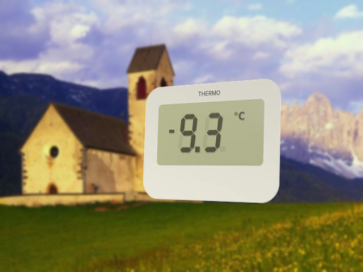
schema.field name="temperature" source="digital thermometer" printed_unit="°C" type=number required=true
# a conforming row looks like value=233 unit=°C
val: value=-9.3 unit=°C
